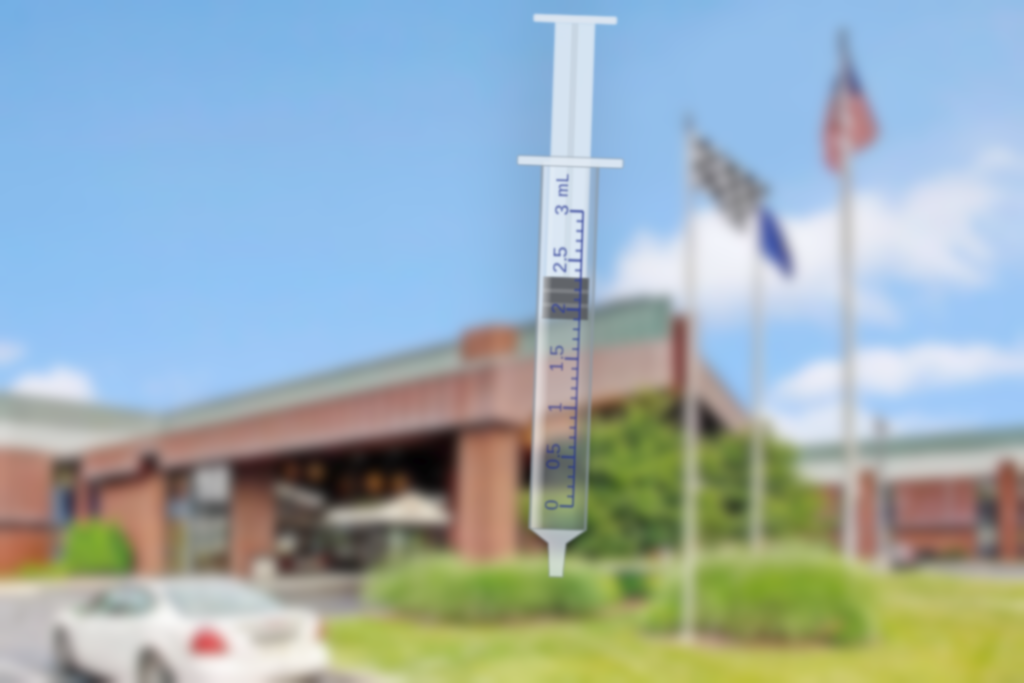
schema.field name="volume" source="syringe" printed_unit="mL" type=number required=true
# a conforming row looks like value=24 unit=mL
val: value=1.9 unit=mL
